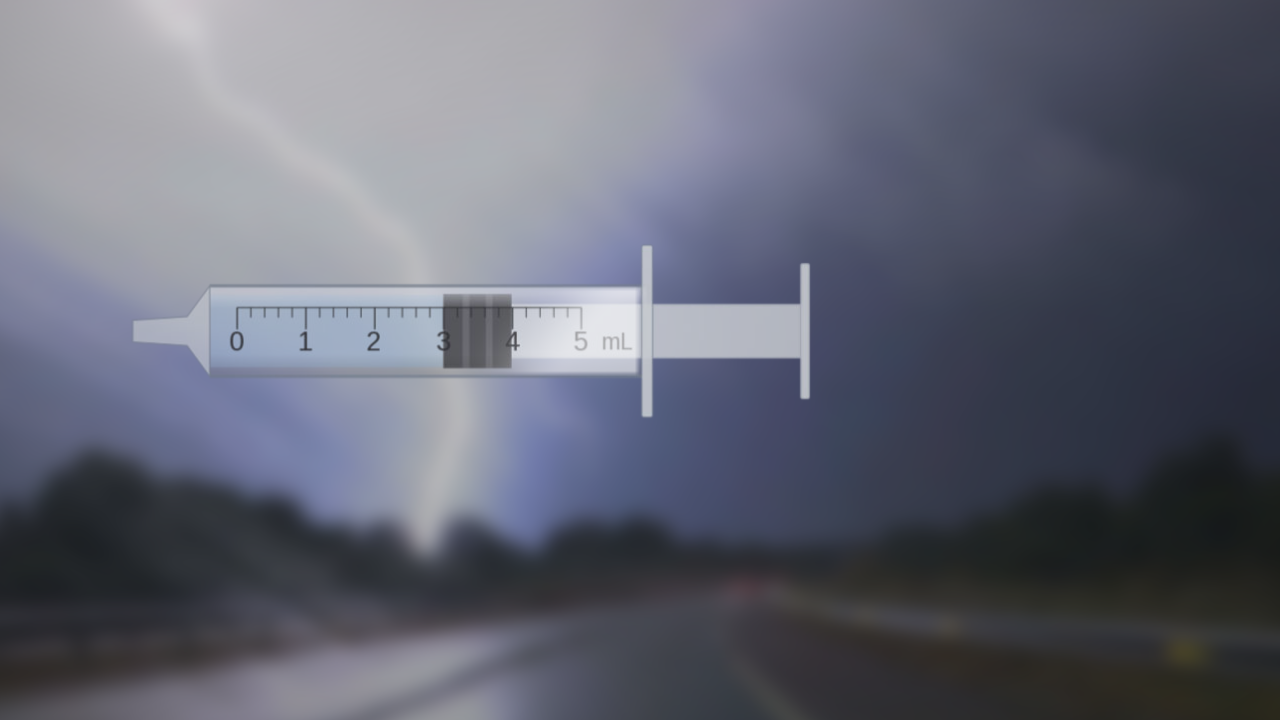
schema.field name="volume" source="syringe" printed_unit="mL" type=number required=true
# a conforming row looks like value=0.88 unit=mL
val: value=3 unit=mL
